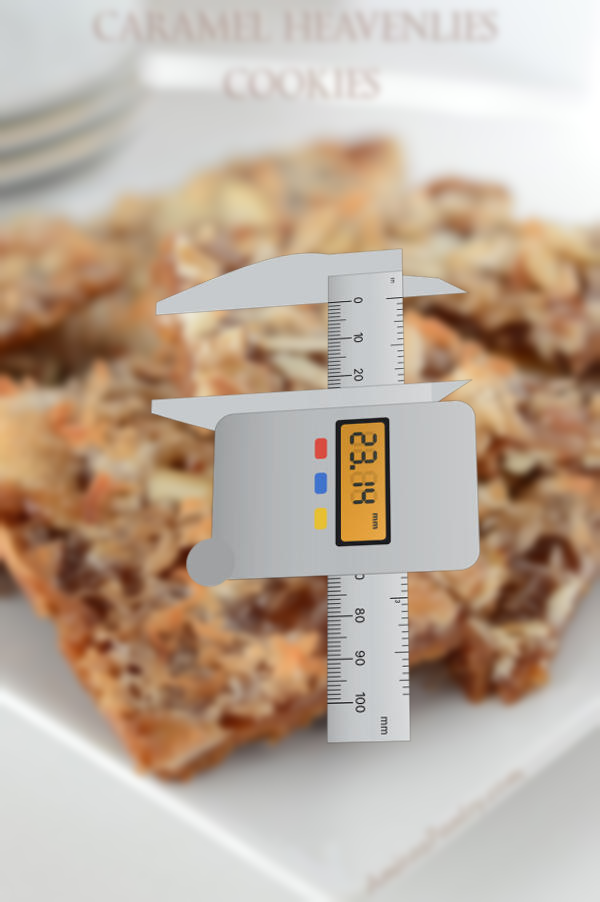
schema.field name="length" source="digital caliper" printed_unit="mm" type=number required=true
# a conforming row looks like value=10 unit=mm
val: value=23.14 unit=mm
